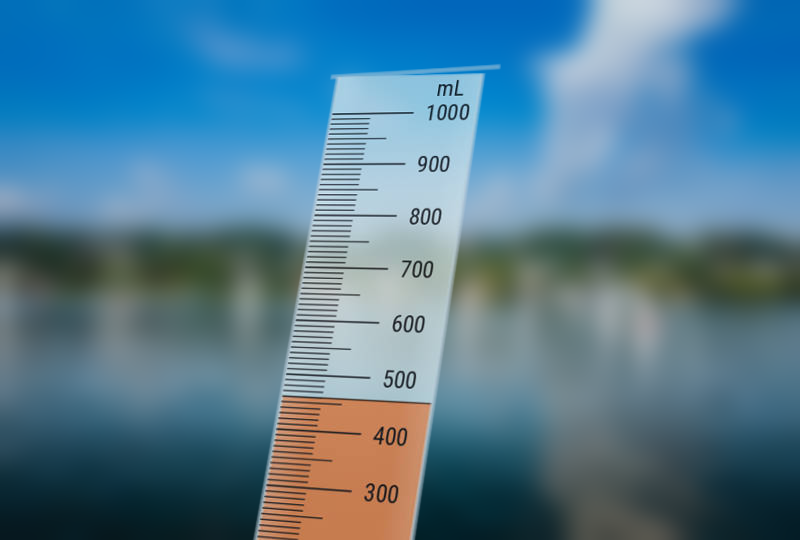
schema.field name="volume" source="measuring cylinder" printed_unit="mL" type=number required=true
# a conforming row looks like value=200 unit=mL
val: value=460 unit=mL
